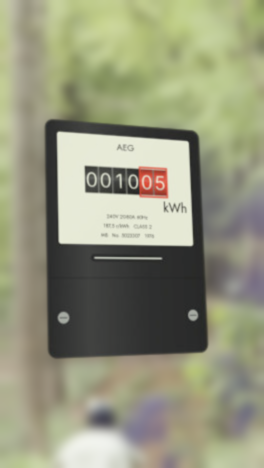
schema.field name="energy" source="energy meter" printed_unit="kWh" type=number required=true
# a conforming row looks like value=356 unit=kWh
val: value=10.05 unit=kWh
